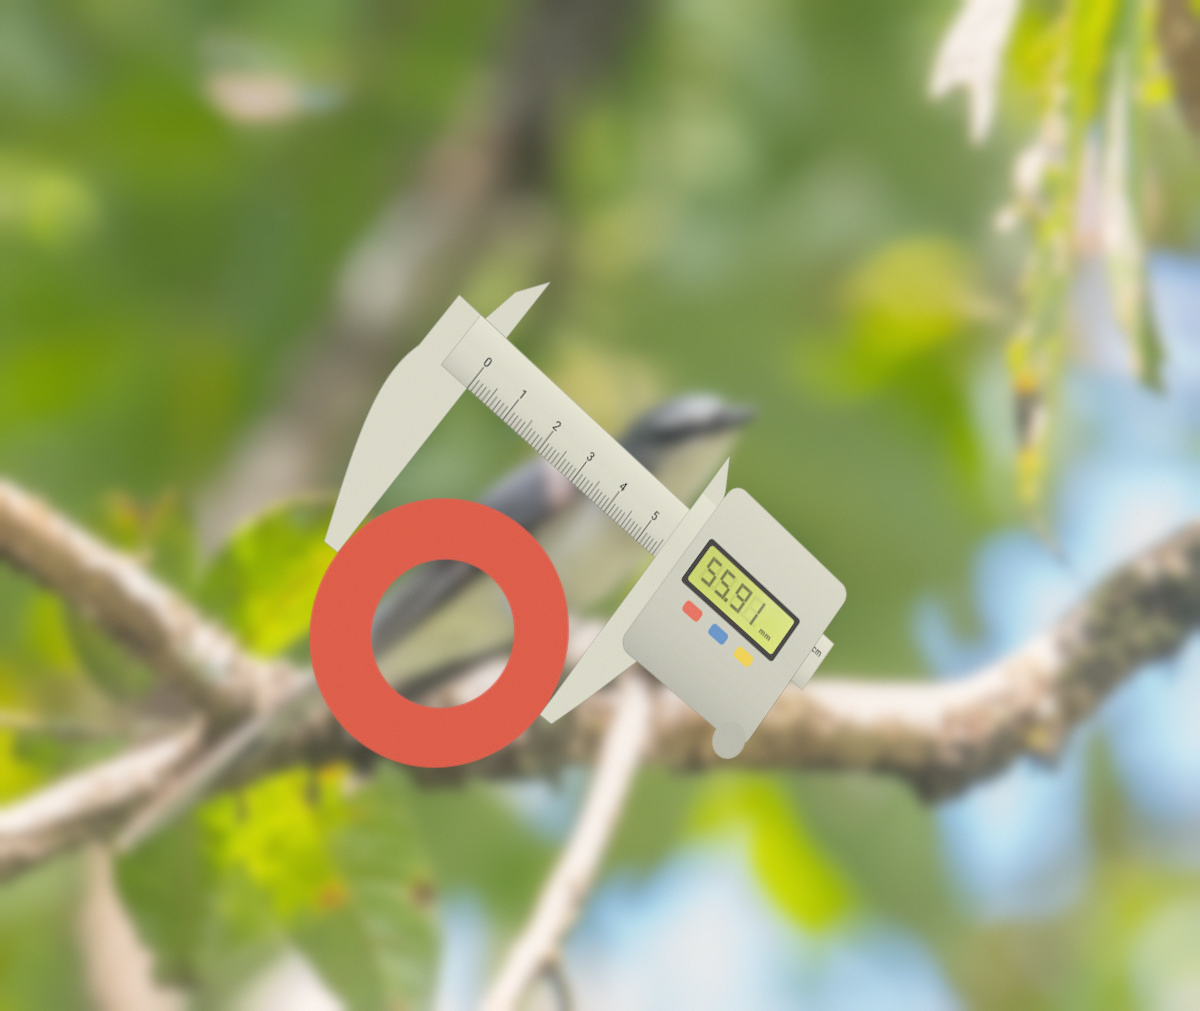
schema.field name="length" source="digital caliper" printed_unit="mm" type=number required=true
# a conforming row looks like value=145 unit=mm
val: value=55.91 unit=mm
